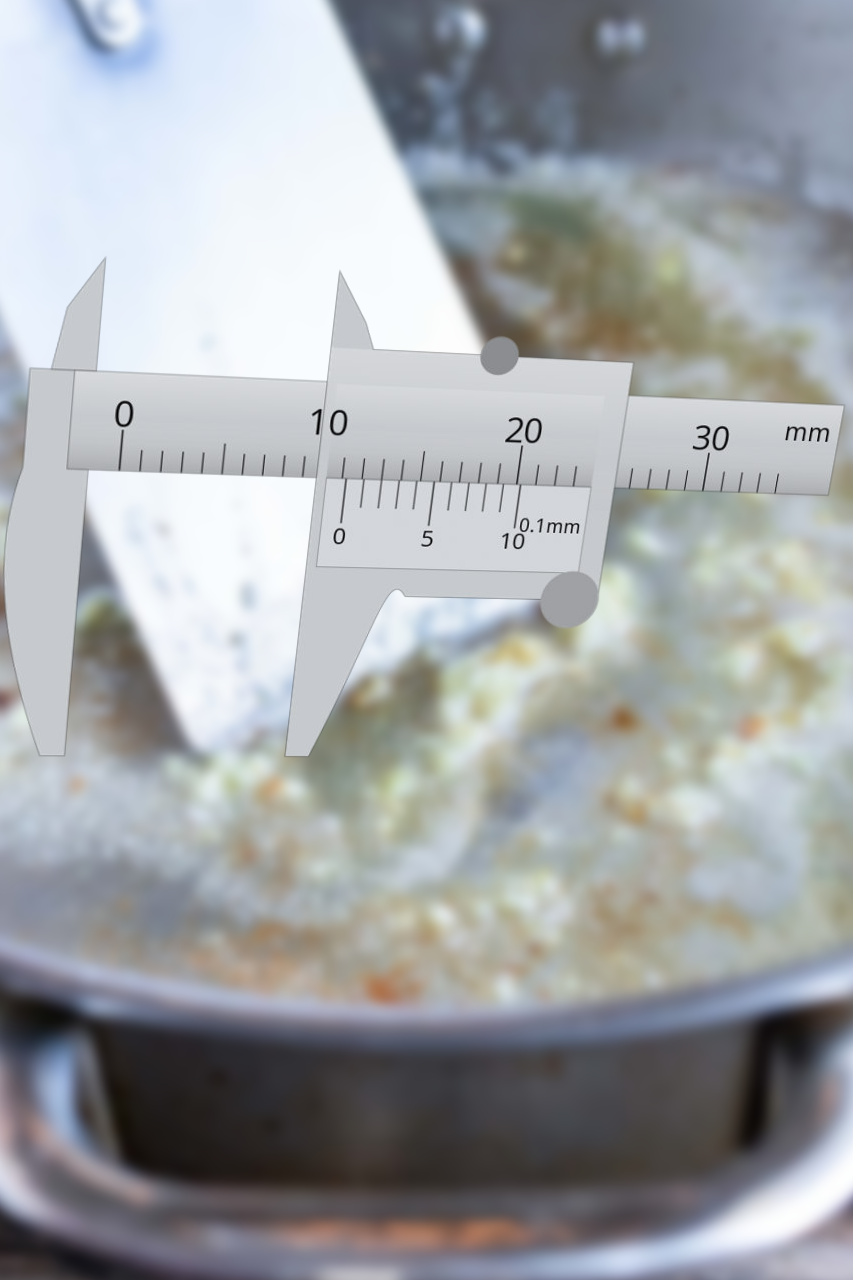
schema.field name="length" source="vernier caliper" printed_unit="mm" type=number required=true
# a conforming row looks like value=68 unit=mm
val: value=11.2 unit=mm
